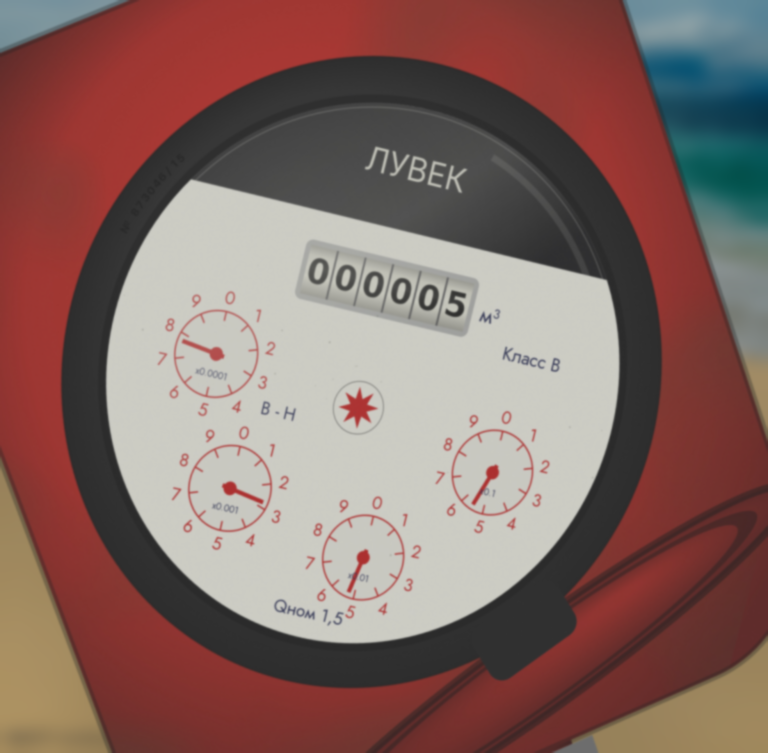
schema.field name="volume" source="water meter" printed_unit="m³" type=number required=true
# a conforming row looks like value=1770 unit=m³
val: value=5.5527 unit=m³
